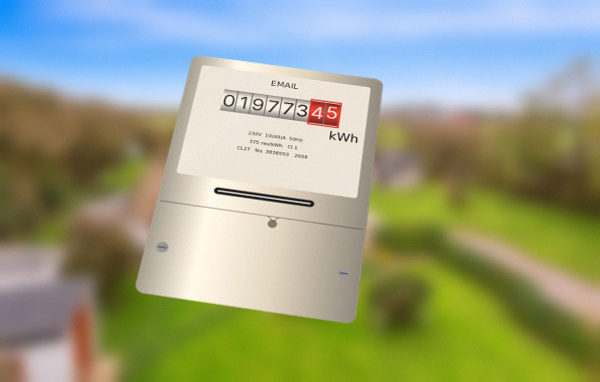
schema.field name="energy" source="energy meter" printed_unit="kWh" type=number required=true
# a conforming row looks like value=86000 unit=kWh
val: value=19773.45 unit=kWh
